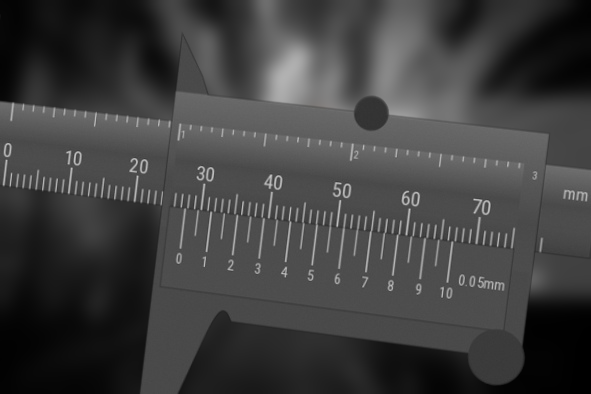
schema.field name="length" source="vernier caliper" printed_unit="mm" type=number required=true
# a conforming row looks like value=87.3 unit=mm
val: value=27.6 unit=mm
